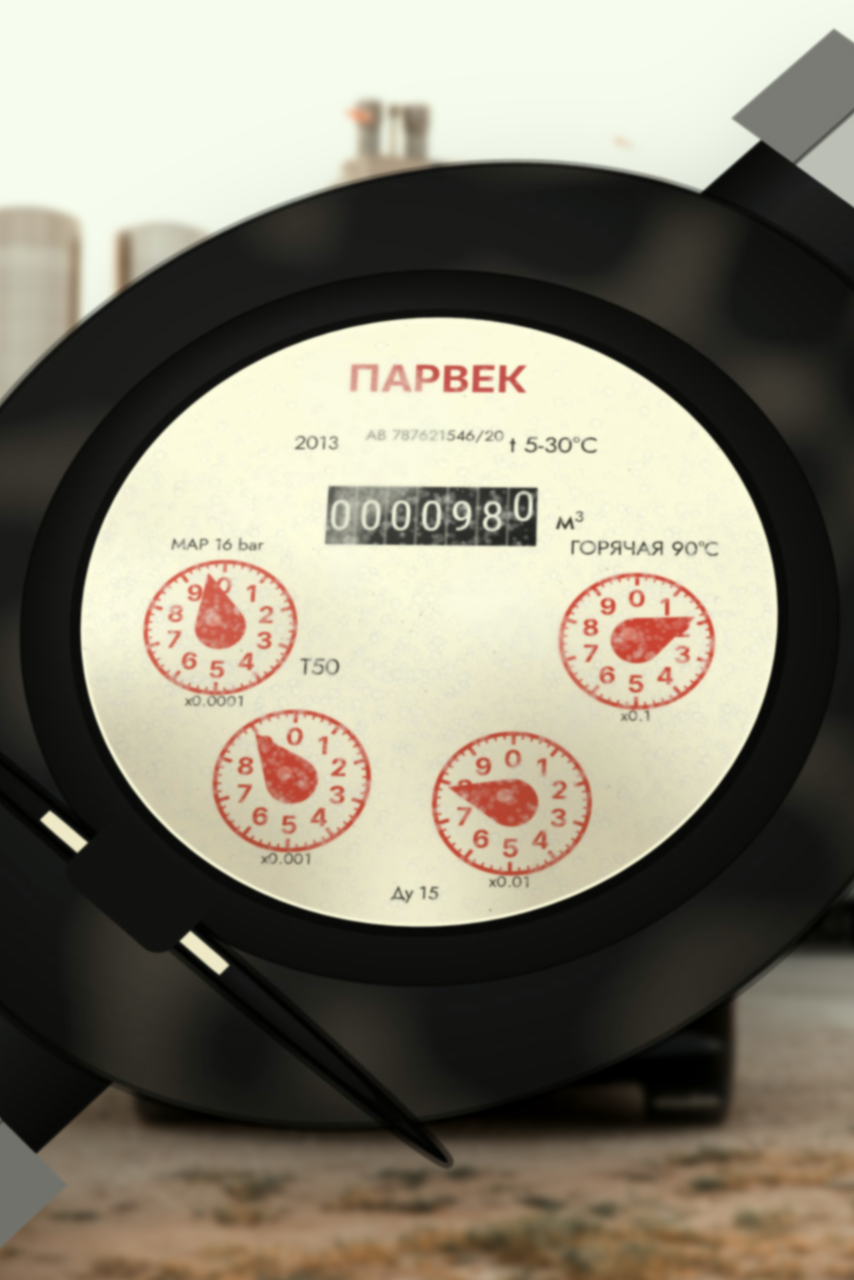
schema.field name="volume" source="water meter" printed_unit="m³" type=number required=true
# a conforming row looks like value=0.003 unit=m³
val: value=980.1789 unit=m³
